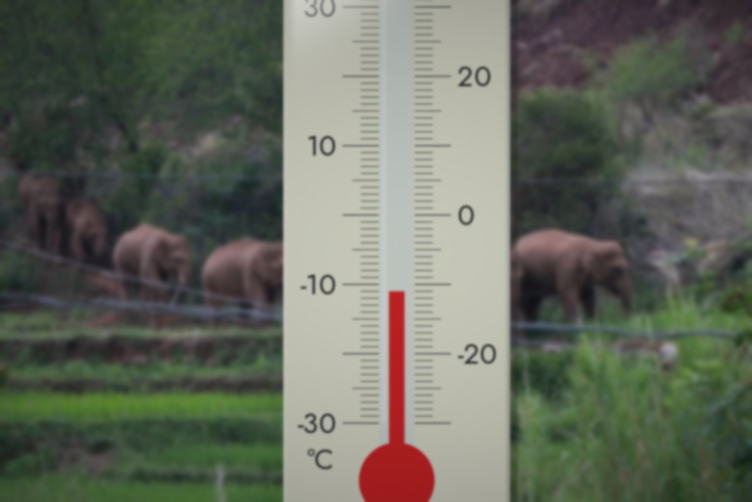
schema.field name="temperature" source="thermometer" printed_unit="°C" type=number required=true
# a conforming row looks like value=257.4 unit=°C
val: value=-11 unit=°C
